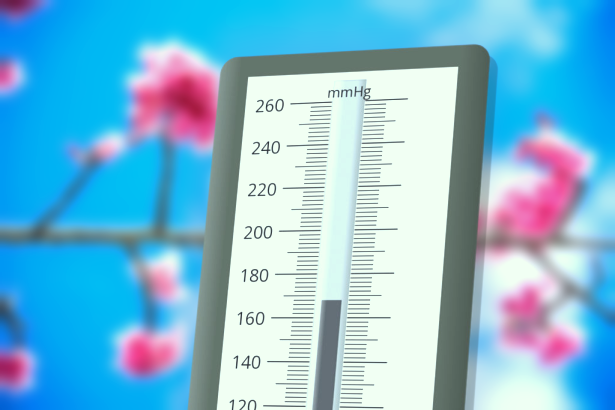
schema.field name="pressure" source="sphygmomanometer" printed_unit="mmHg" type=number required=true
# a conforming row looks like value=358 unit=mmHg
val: value=168 unit=mmHg
